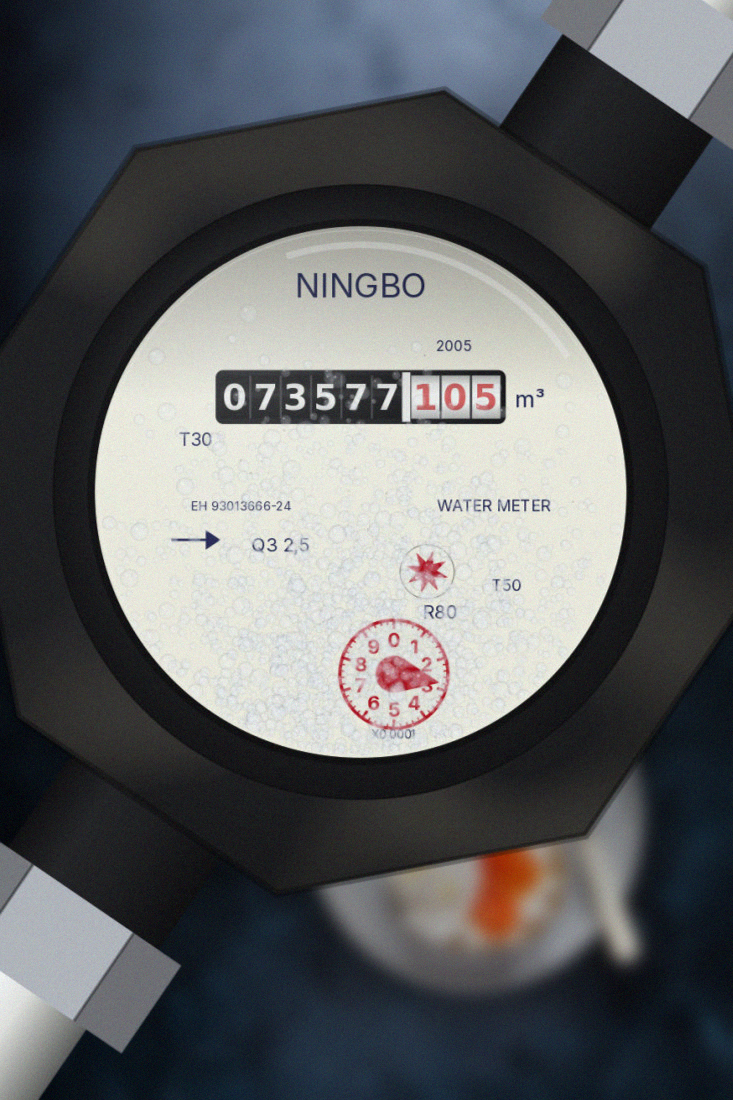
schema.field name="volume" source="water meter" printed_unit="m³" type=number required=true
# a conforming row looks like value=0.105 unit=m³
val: value=73577.1052 unit=m³
